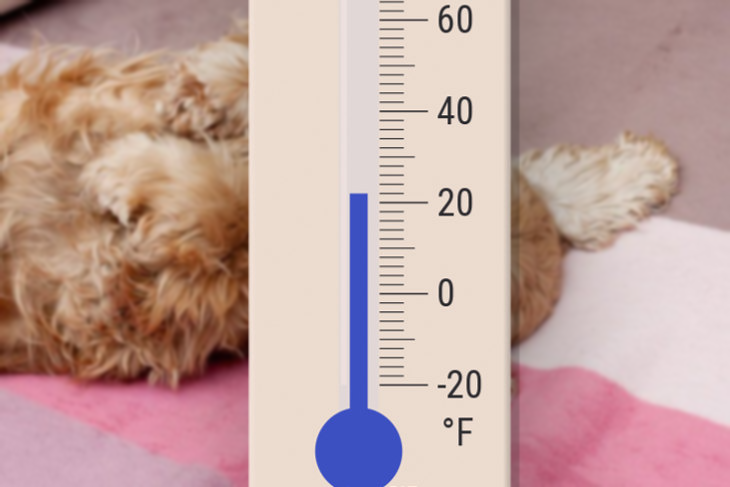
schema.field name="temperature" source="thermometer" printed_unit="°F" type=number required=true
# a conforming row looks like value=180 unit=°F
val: value=22 unit=°F
